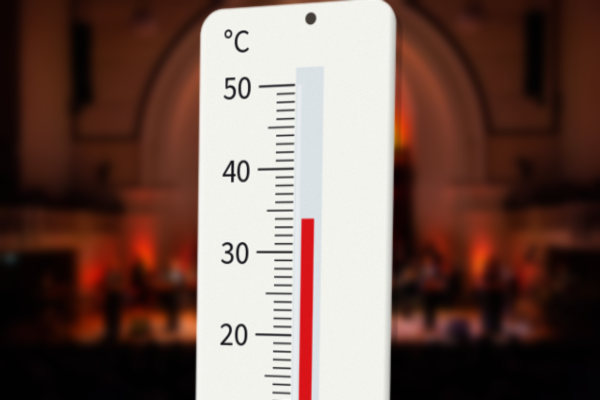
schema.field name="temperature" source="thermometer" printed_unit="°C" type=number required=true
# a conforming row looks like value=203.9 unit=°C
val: value=34 unit=°C
